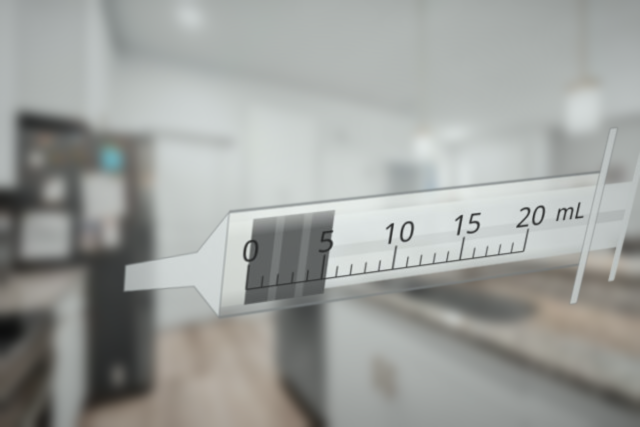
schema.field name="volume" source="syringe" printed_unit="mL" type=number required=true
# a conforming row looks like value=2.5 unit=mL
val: value=0 unit=mL
